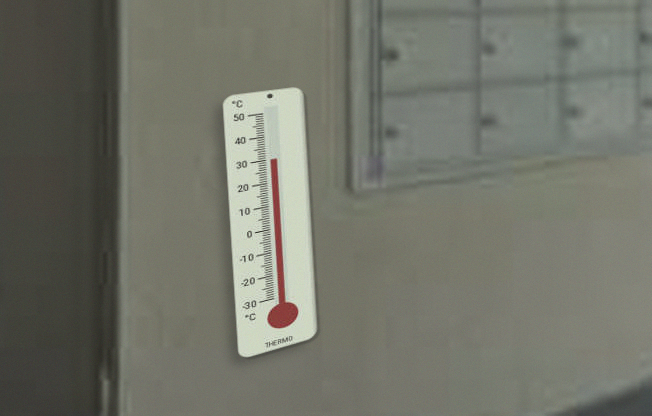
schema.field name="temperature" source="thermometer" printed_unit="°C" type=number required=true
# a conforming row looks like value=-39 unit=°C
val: value=30 unit=°C
